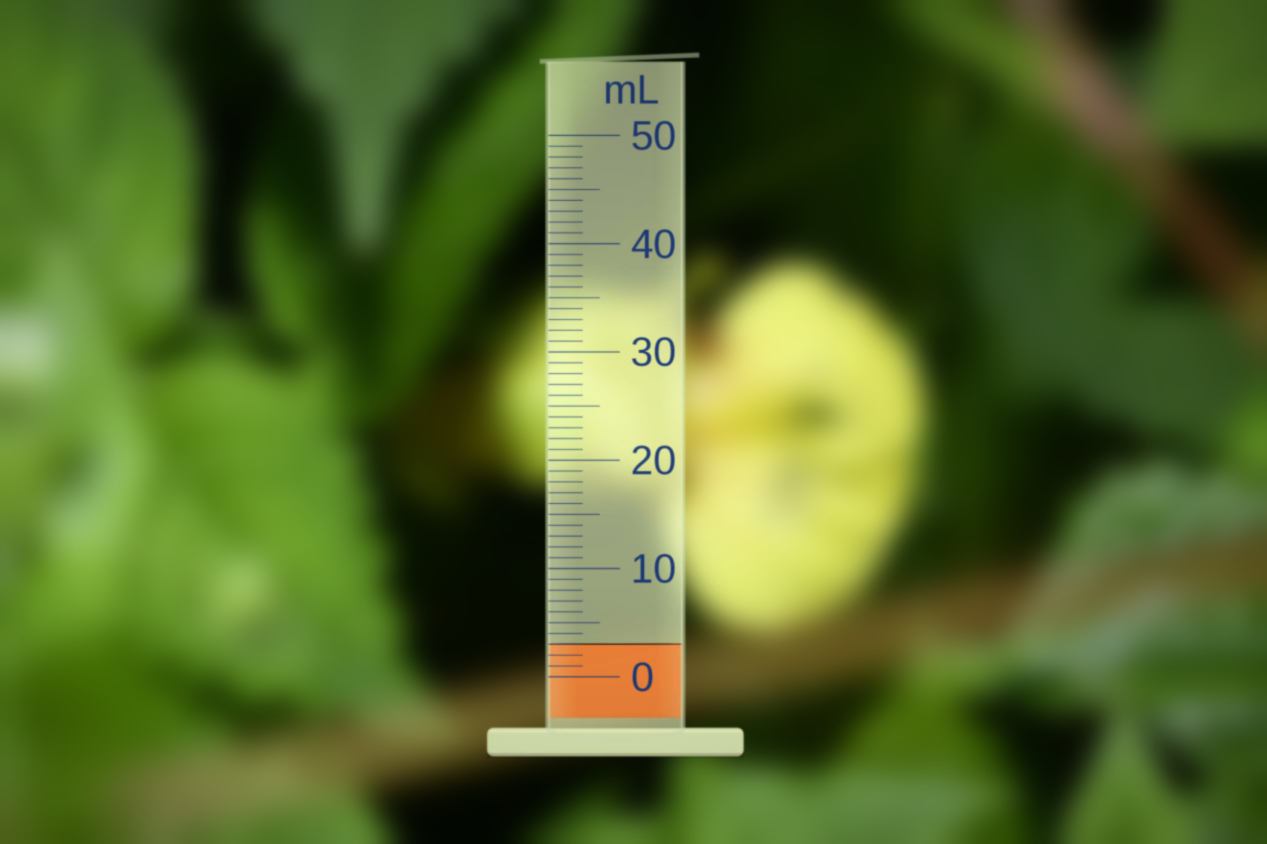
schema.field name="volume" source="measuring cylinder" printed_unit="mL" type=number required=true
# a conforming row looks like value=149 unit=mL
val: value=3 unit=mL
